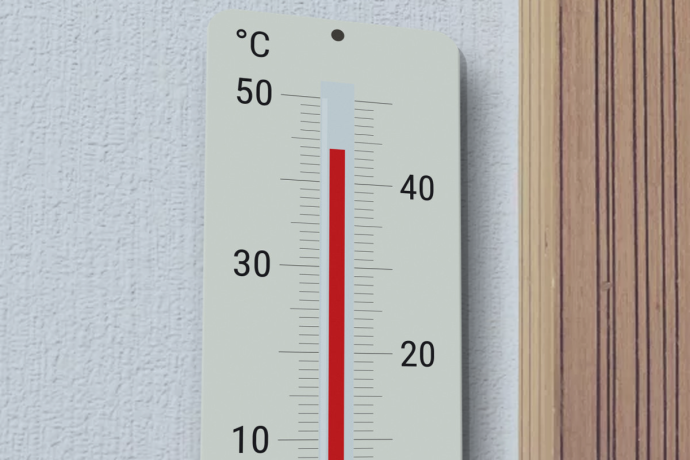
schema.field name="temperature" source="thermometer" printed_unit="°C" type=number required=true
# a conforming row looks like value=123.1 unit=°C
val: value=44 unit=°C
